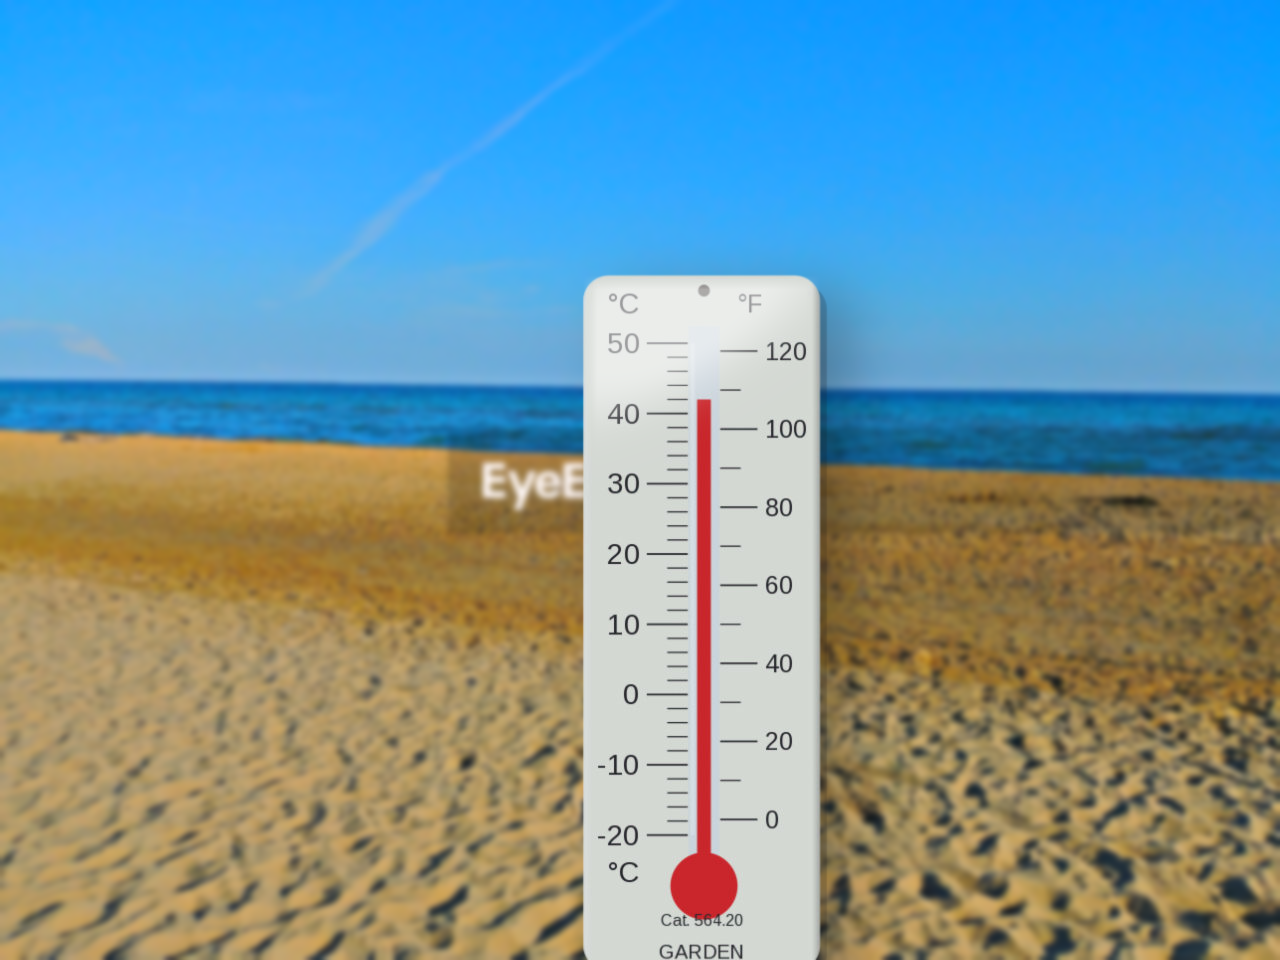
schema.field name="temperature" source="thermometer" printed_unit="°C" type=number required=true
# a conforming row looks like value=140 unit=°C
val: value=42 unit=°C
